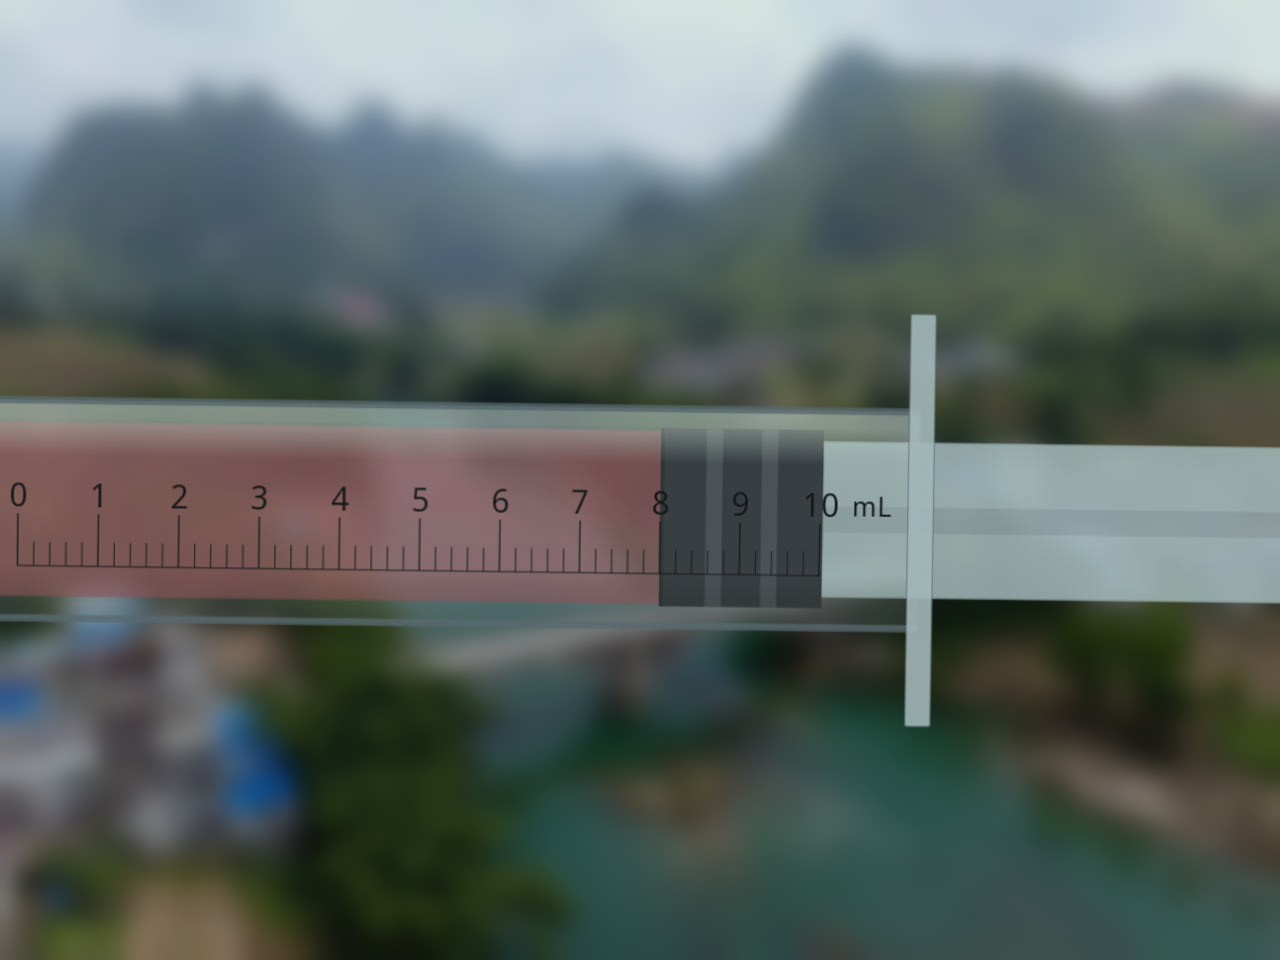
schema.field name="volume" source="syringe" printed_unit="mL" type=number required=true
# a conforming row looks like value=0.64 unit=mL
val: value=8 unit=mL
